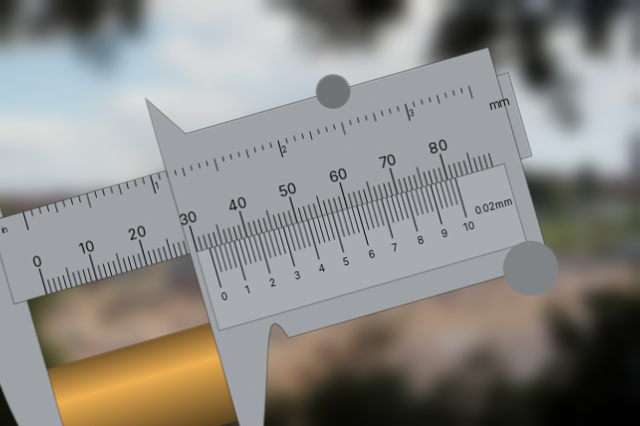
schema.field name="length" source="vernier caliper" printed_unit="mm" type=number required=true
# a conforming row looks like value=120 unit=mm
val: value=32.5 unit=mm
